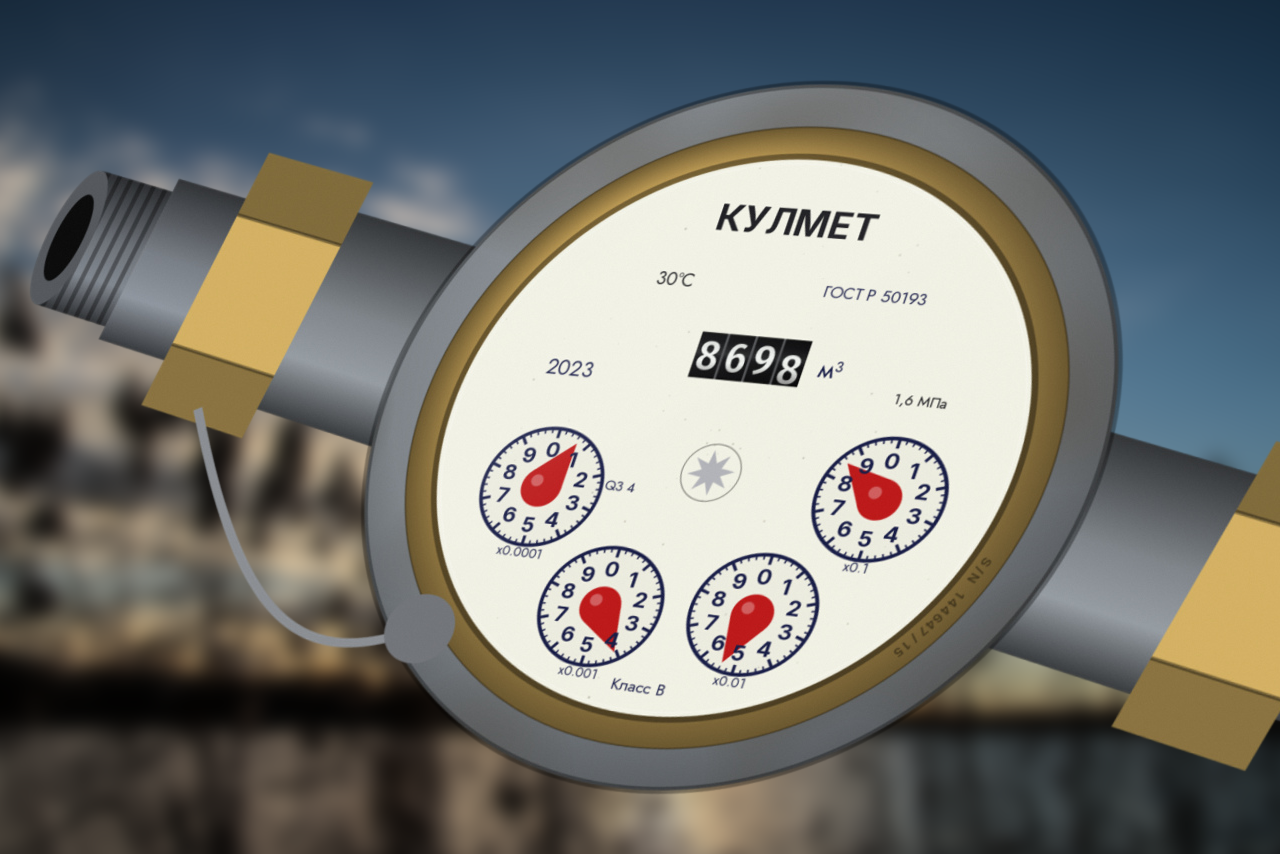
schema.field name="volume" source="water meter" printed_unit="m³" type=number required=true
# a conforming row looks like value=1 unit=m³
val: value=8697.8540 unit=m³
